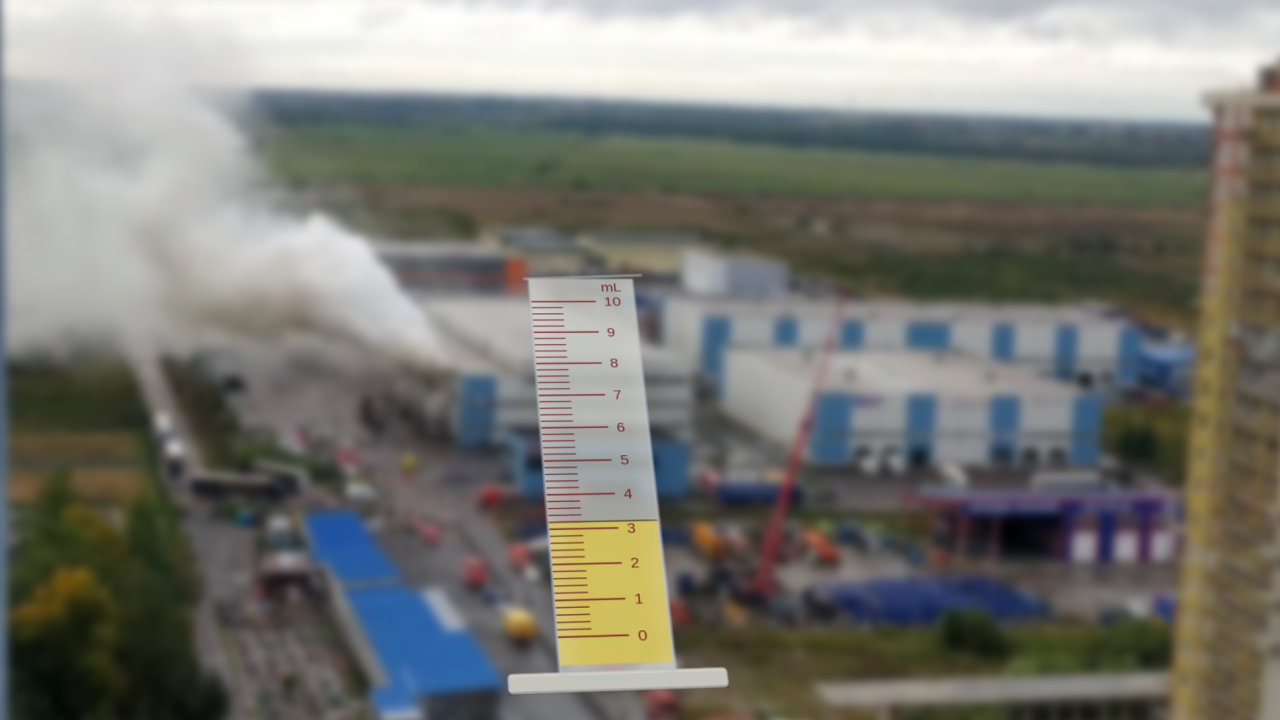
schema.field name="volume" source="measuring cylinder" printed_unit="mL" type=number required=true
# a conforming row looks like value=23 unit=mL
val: value=3.2 unit=mL
